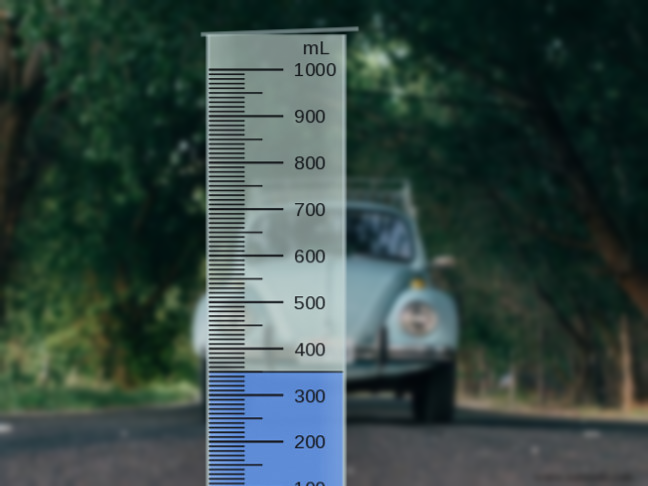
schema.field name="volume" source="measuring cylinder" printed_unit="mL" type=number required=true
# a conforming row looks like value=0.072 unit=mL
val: value=350 unit=mL
